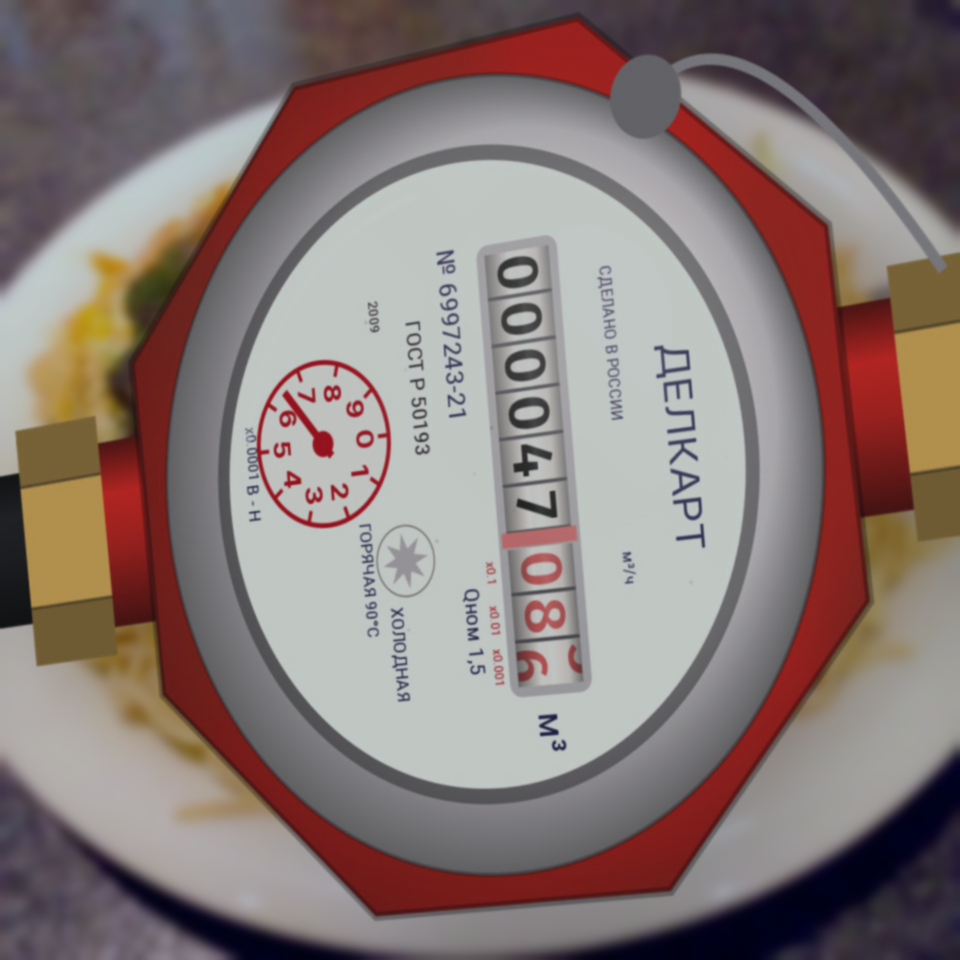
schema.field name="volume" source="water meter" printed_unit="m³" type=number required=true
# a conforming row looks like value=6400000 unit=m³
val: value=47.0856 unit=m³
